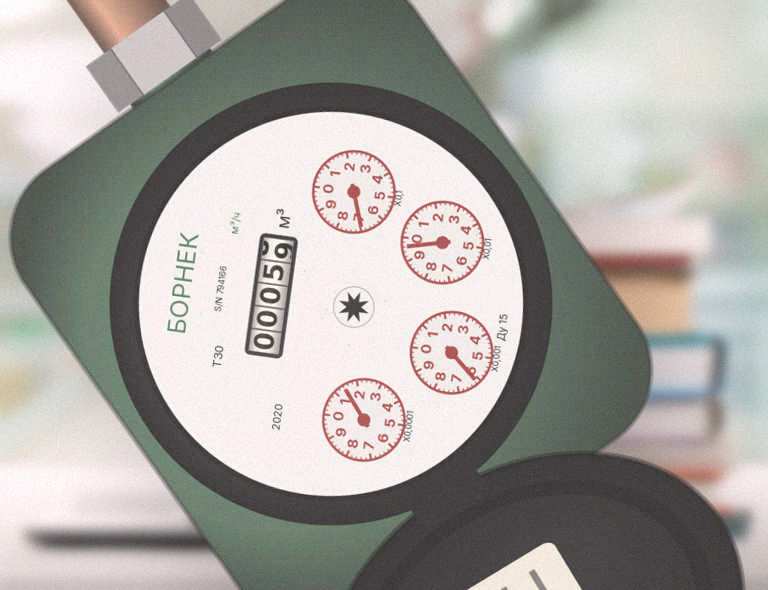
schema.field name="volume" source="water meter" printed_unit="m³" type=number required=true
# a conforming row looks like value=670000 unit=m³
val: value=58.6961 unit=m³
